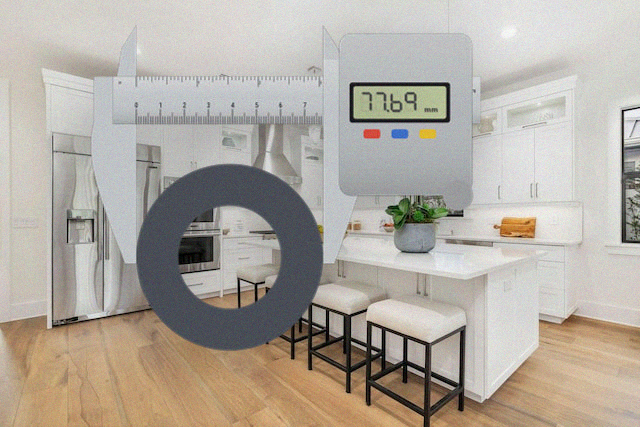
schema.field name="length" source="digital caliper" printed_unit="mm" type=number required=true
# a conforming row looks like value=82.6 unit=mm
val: value=77.69 unit=mm
